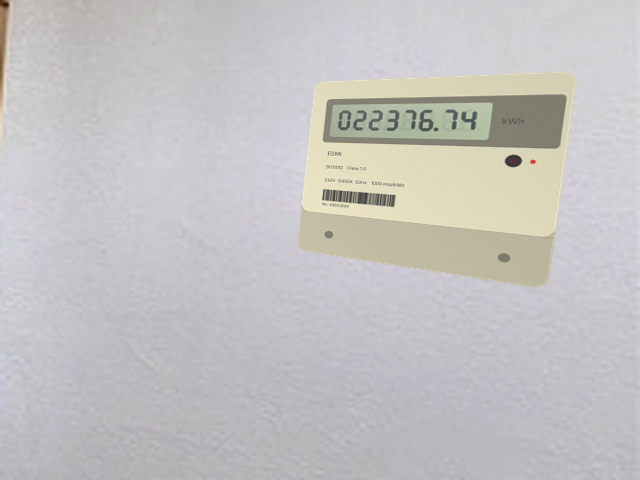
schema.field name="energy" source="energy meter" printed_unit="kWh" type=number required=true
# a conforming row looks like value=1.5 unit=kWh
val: value=22376.74 unit=kWh
